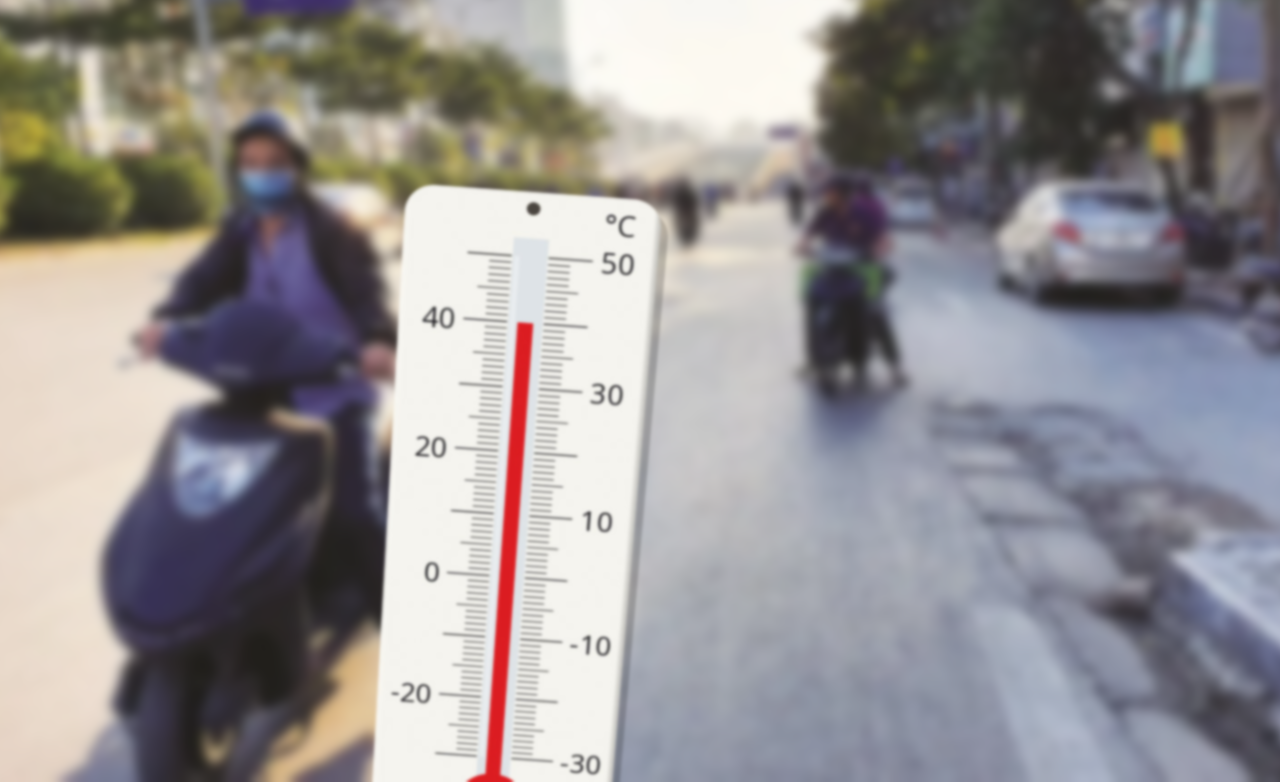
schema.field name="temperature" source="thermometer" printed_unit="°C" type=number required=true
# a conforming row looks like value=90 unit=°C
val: value=40 unit=°C
